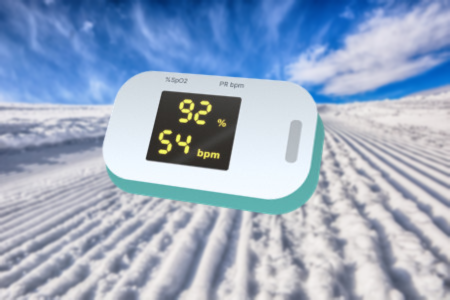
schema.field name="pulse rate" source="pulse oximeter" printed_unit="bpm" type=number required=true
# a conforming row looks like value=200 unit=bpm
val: value=54 unit=bpm
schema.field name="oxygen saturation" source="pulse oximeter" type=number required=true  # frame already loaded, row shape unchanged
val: value=92 unit=%
